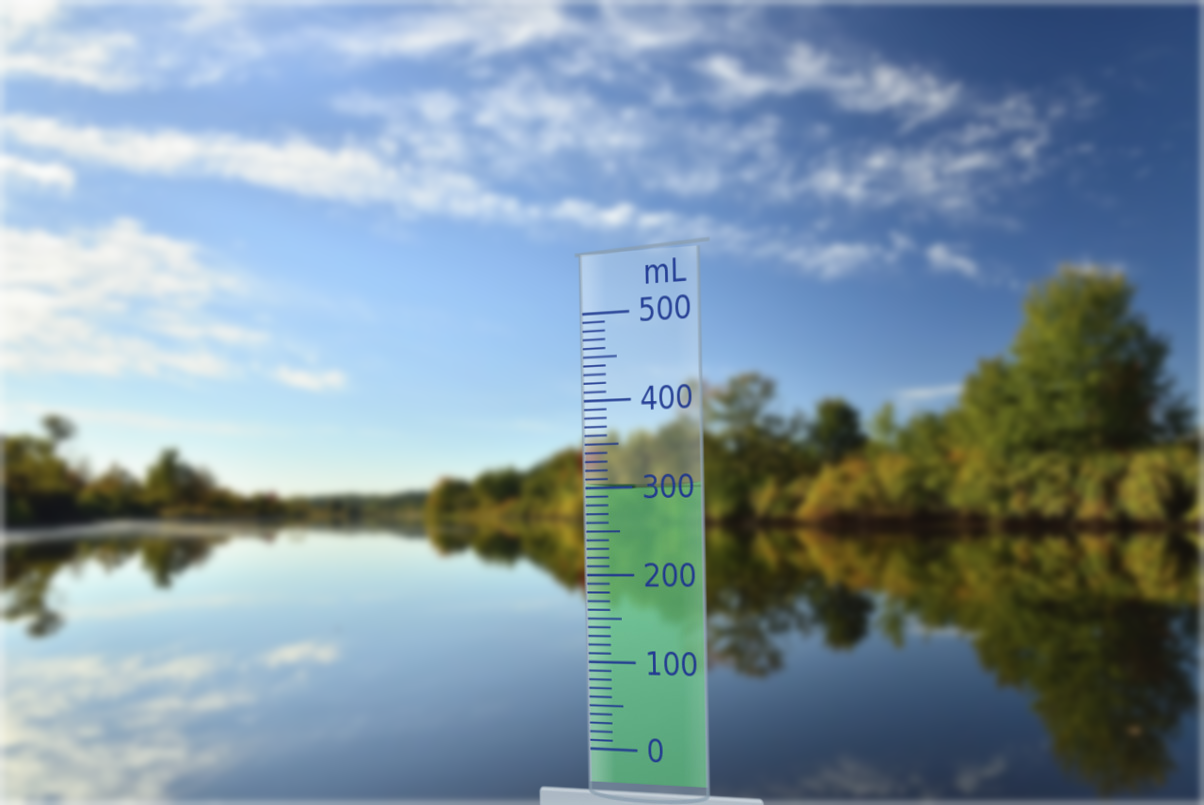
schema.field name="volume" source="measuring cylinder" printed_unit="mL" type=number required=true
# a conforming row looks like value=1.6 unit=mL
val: value=300 unit=mL
